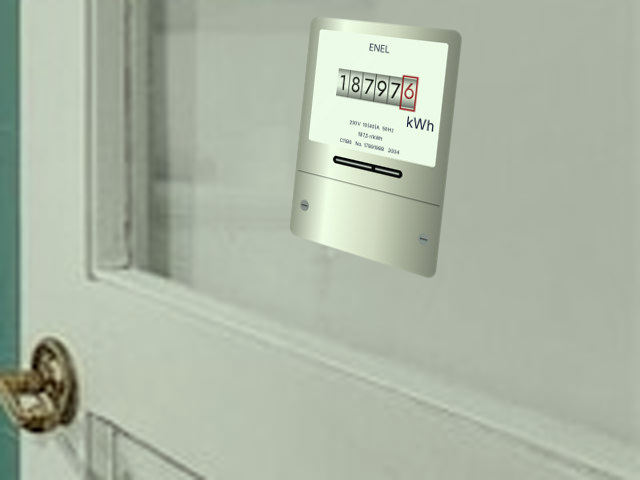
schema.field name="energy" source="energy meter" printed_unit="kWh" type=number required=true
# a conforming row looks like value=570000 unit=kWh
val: value=18797.6 unit=kWh
